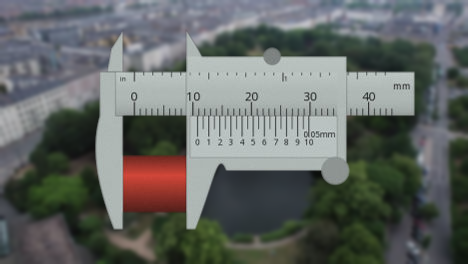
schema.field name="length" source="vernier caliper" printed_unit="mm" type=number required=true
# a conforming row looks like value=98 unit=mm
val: value=10.8 unit=mm
